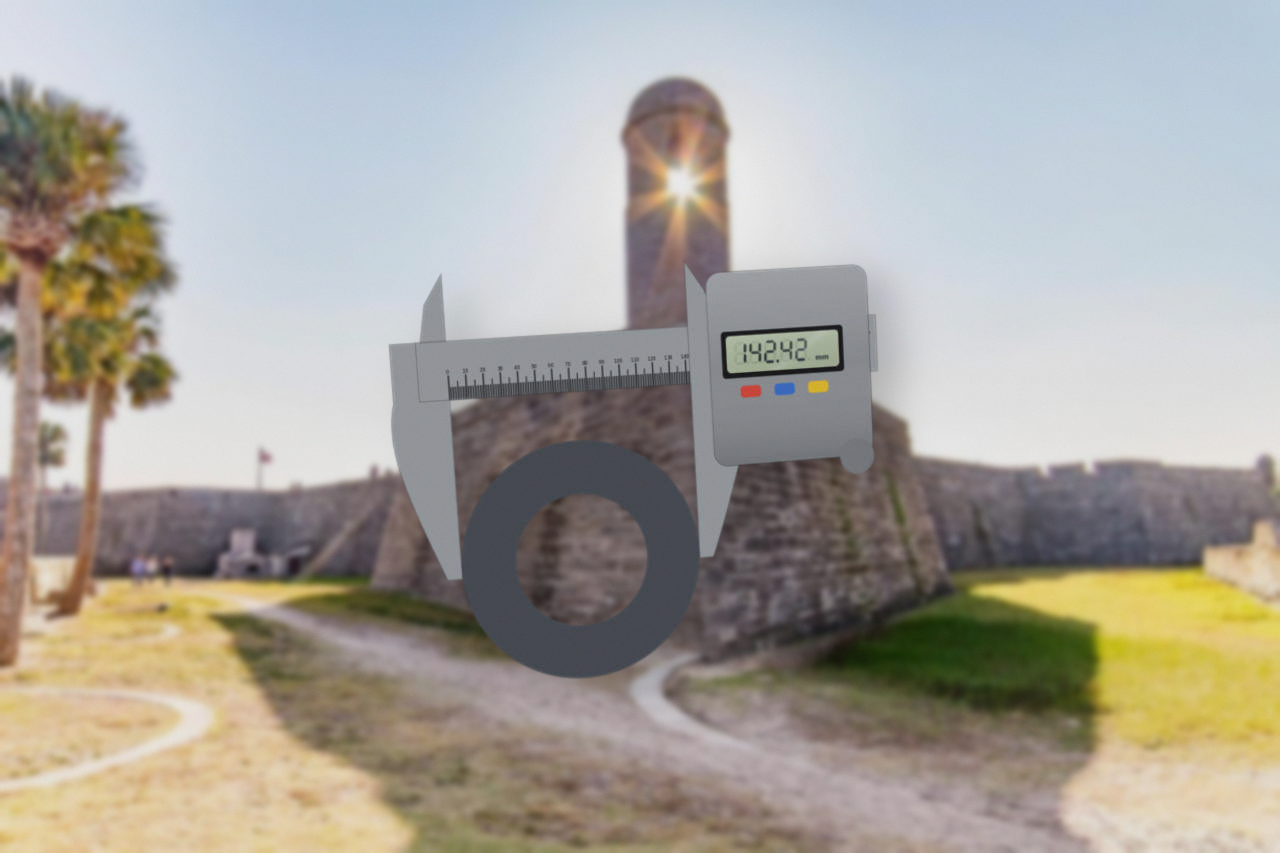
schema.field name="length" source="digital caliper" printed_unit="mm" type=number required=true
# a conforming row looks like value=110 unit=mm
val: value=142.42 unit=mm
